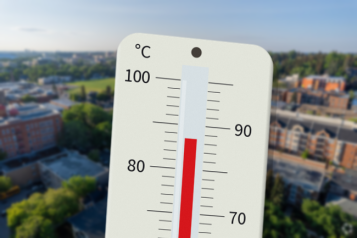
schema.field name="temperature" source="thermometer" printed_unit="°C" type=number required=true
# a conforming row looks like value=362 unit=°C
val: value=87 unit=°C
